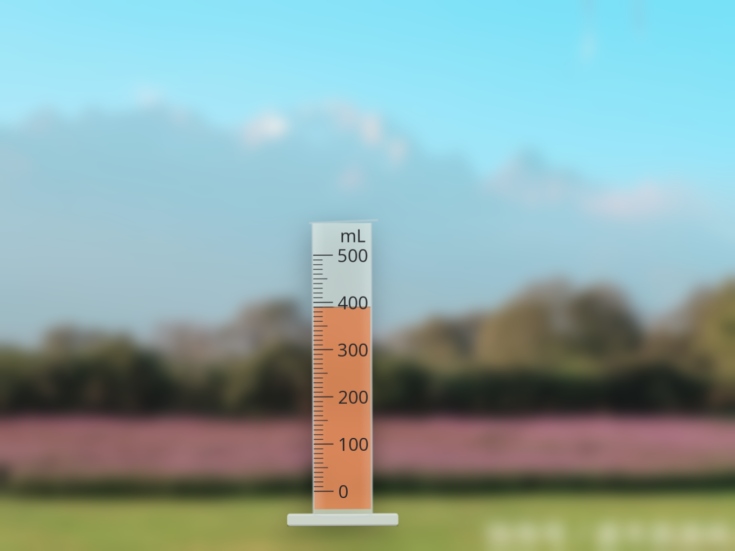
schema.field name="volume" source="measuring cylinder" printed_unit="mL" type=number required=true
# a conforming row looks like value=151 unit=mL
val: value=390 unit=mL
